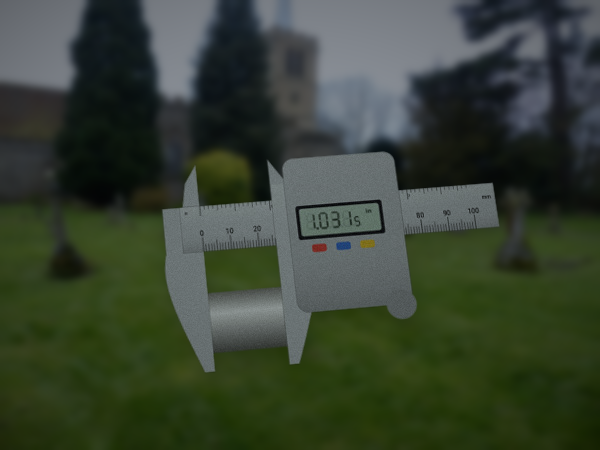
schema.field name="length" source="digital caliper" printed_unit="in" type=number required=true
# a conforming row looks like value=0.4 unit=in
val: value=1.0315 unit=in
